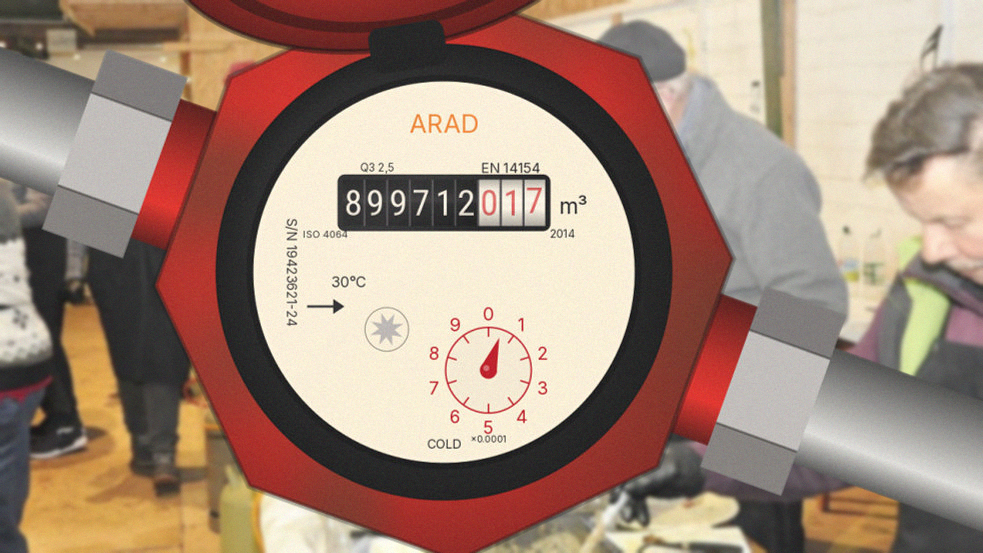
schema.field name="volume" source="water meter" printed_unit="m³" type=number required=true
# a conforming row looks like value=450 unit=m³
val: value=899712.0170 unit=m³
